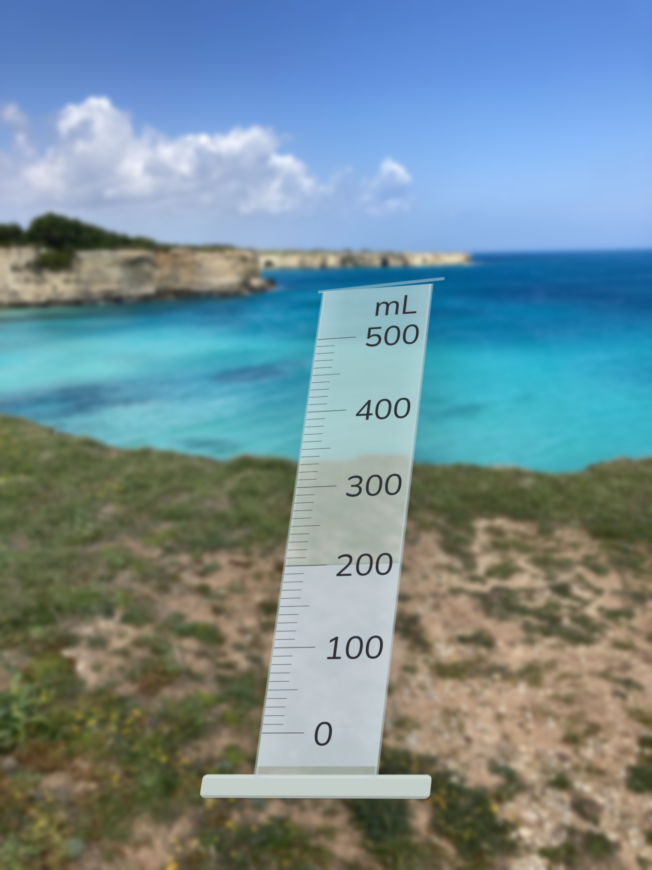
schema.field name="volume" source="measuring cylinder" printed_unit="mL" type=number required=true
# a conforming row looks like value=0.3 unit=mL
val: value=200 unit=mL
